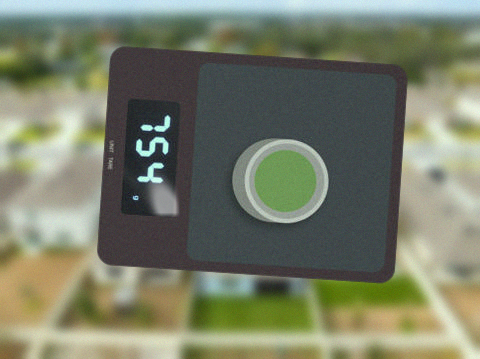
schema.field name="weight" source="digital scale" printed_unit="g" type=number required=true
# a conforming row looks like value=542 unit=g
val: value=754 unit=g
